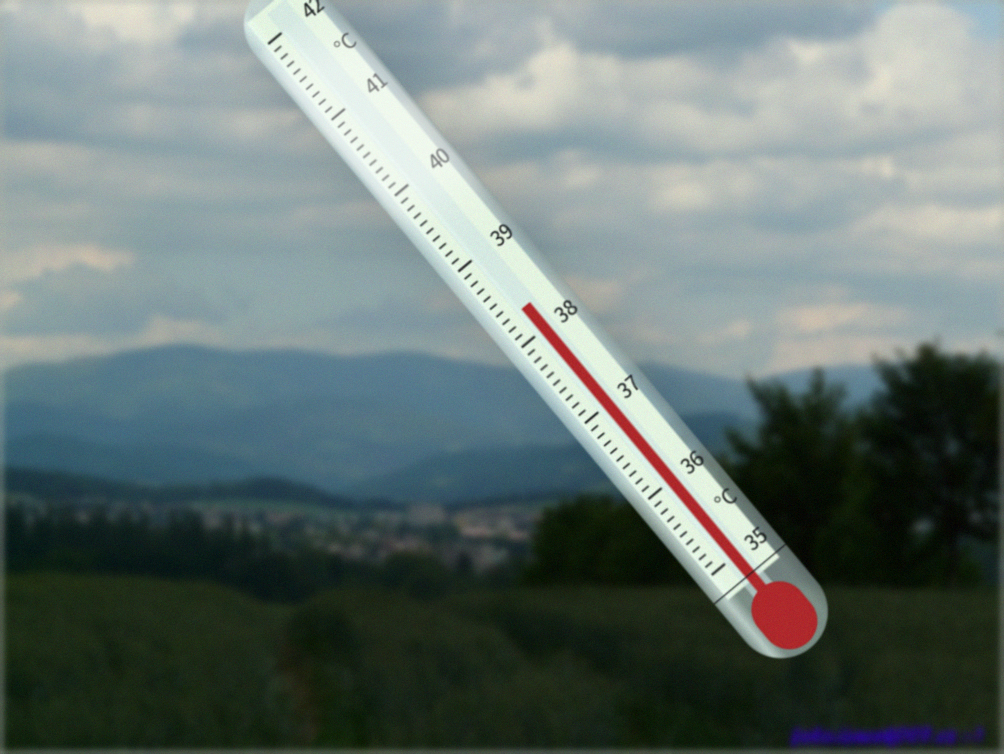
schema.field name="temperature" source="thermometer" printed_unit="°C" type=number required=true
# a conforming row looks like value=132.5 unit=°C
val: value=38.3 unit=°C
